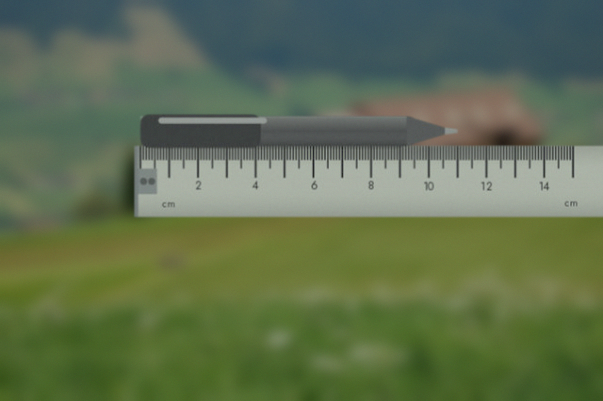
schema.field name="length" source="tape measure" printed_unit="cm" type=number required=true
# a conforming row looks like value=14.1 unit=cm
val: value=11 unit=cm
